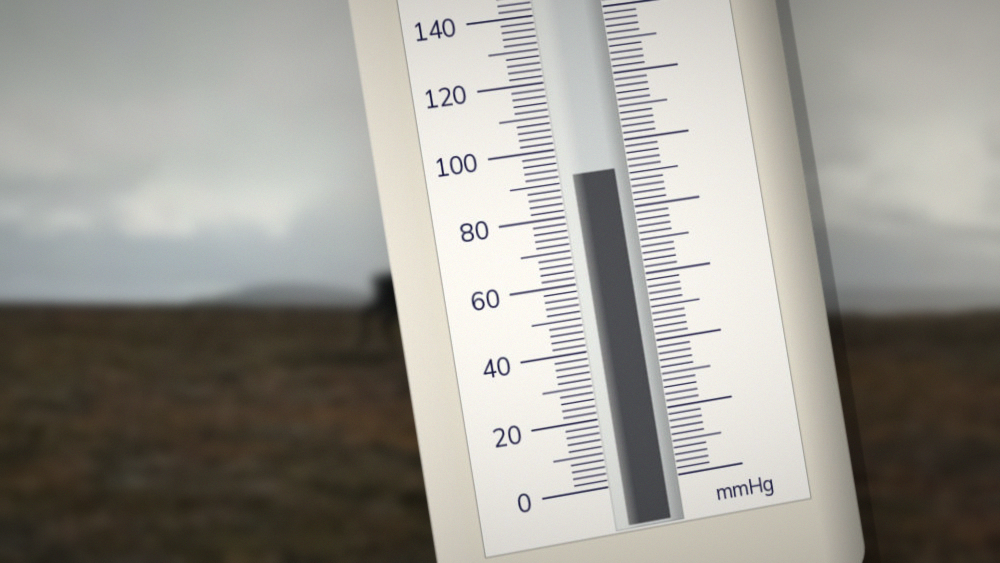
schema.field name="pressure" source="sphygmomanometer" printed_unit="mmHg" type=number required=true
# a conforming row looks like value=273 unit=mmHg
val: value=92 unit=mmHg
